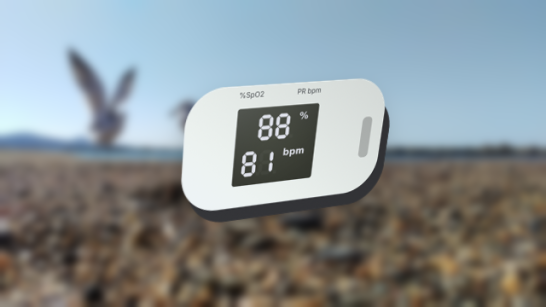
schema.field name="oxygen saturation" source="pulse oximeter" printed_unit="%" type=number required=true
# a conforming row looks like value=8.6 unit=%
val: value=88 unit=%
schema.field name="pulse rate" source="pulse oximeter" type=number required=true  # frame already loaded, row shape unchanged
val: value=81 unit=bpm
